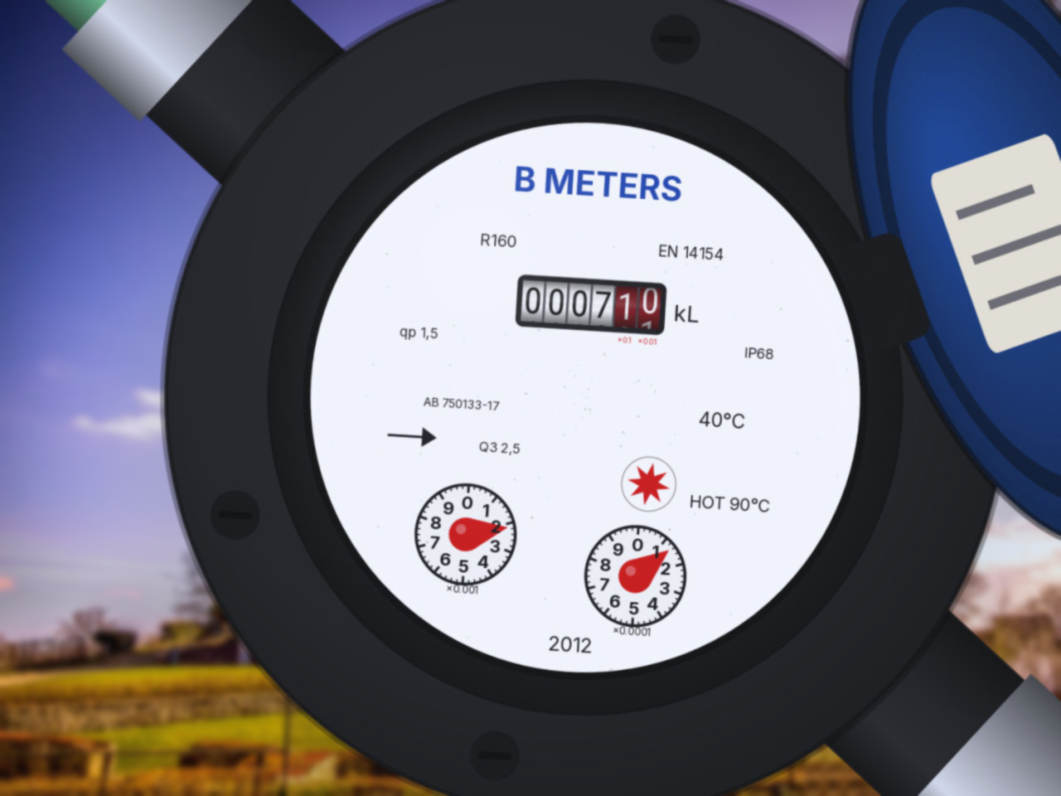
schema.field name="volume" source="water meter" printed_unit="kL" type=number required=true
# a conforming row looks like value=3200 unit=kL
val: value=7.1021 unit=kL
